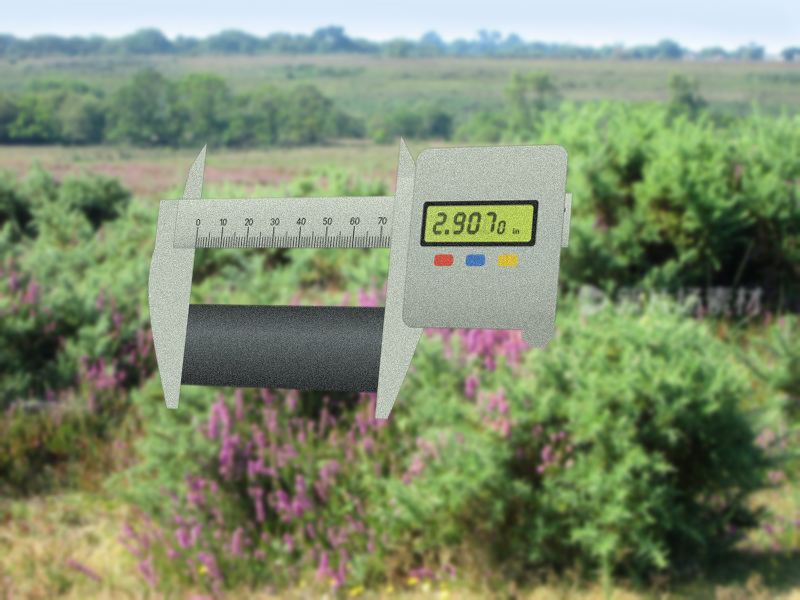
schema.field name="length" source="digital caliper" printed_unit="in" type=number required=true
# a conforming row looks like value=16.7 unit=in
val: value=2.9070 unit=in
